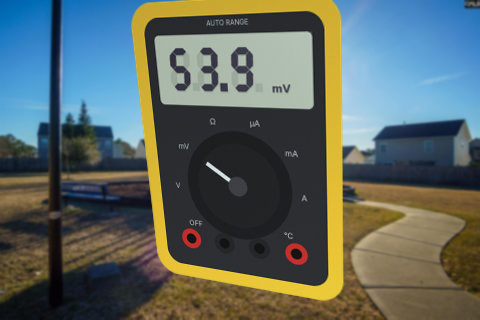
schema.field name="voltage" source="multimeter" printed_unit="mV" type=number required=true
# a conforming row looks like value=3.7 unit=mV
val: value=53.9 unit=mV
